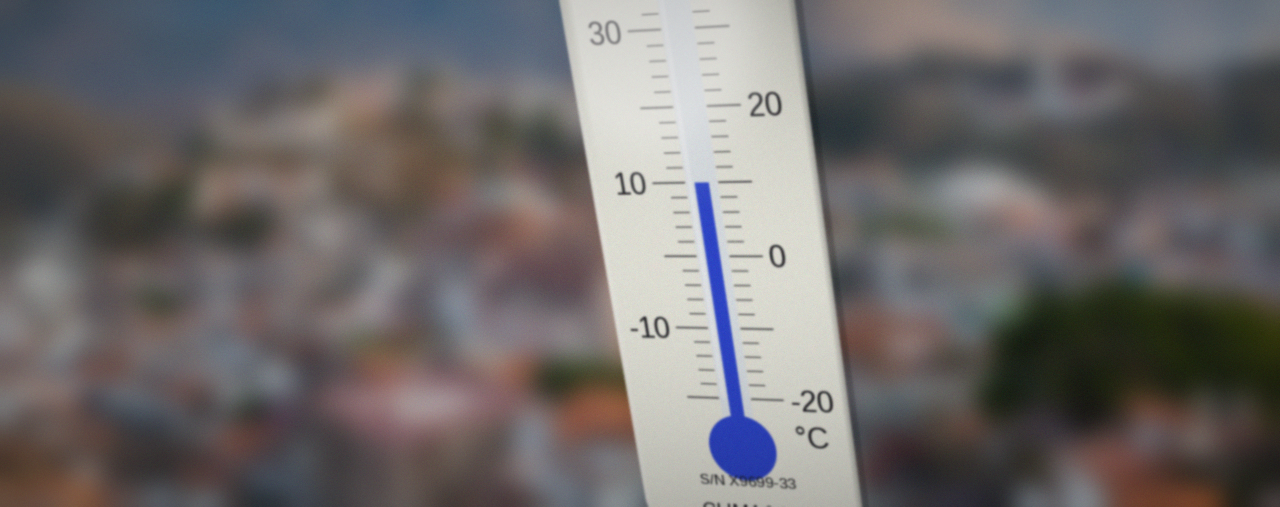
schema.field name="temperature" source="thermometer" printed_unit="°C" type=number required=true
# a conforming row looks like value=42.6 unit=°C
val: value=10 unit=°C
